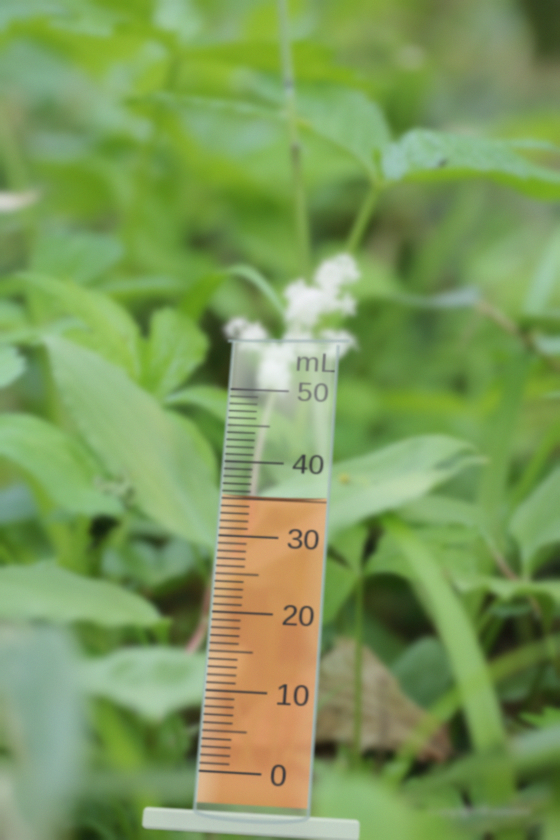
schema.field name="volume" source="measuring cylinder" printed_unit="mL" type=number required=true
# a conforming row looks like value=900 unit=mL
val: value=35 unit=mL
